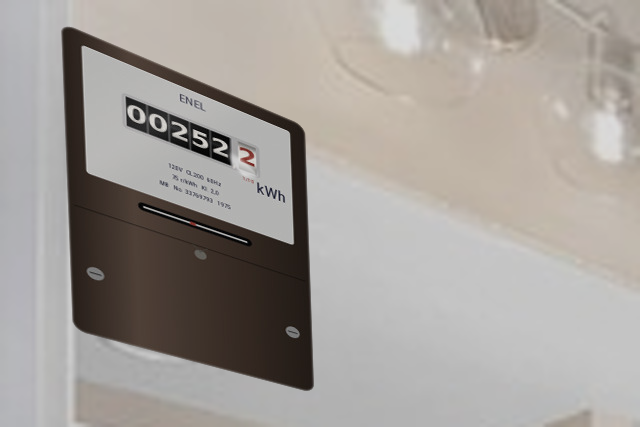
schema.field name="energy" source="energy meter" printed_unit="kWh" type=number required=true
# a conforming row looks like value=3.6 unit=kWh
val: value=252.2 unit=kWh
